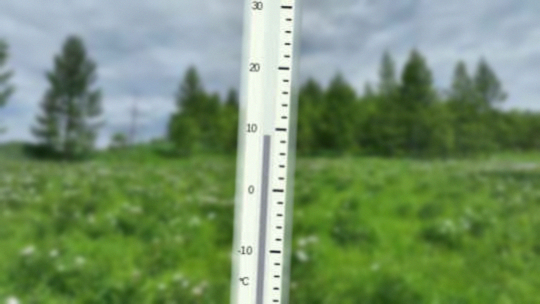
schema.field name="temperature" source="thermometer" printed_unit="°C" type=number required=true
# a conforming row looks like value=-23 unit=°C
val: value=9 unit=°C
